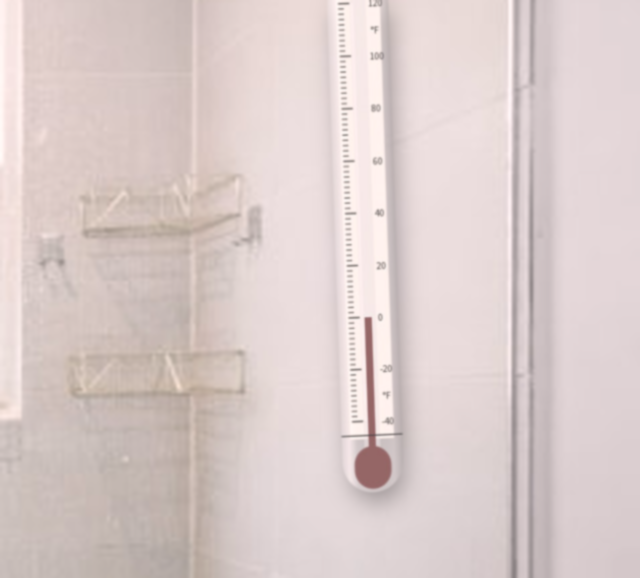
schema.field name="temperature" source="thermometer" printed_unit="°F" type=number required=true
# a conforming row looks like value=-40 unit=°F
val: value=0 unit=°F
